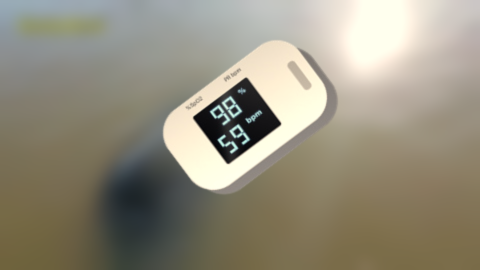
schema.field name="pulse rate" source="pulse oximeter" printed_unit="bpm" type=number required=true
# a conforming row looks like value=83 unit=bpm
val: value=59 unit=bpm
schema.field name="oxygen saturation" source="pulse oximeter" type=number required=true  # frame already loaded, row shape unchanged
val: value=98 unit=%
